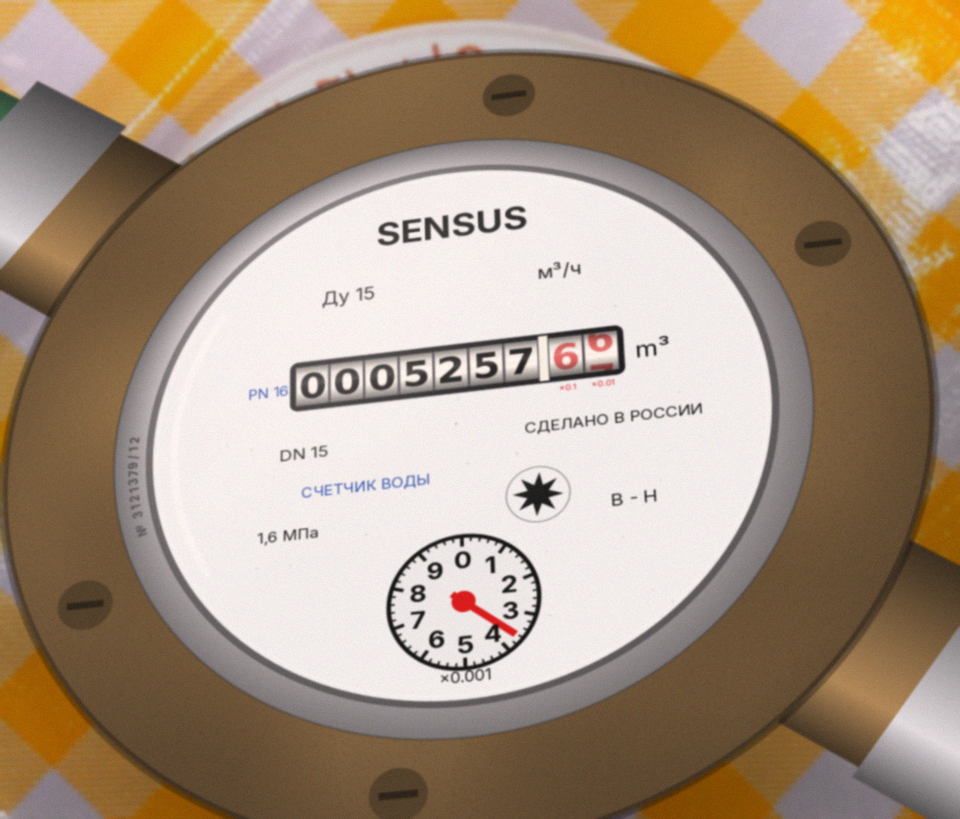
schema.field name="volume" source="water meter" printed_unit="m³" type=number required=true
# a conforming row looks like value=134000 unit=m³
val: value=5257.663 unit=m³
